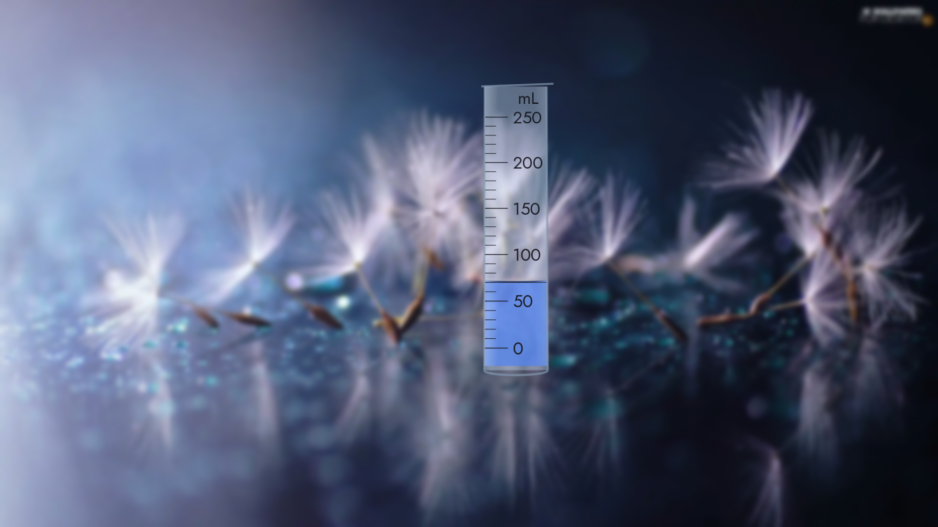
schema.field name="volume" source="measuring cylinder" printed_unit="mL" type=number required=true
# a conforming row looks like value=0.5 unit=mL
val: value=70 unit=mL
